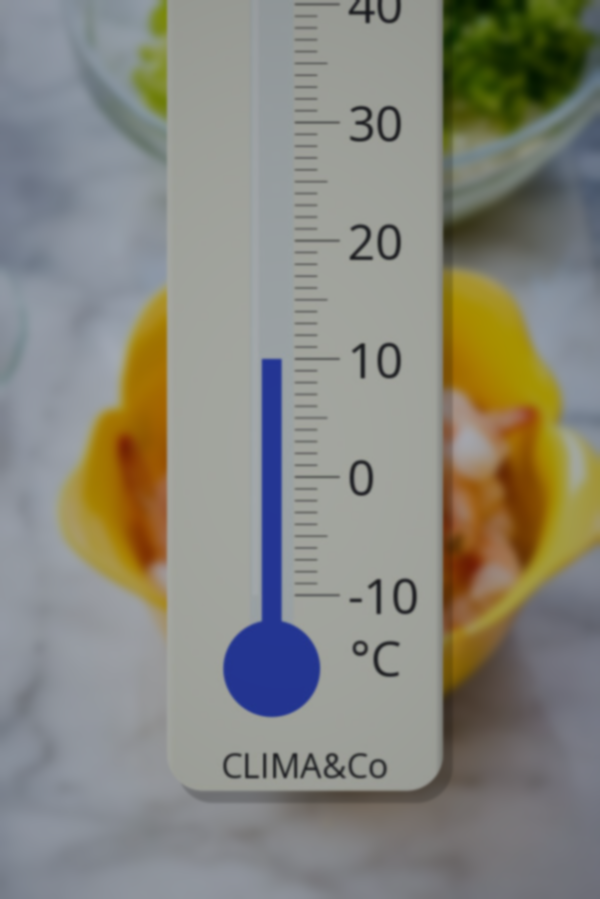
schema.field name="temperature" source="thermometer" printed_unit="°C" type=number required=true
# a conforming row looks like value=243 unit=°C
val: value=10 unit=°C
